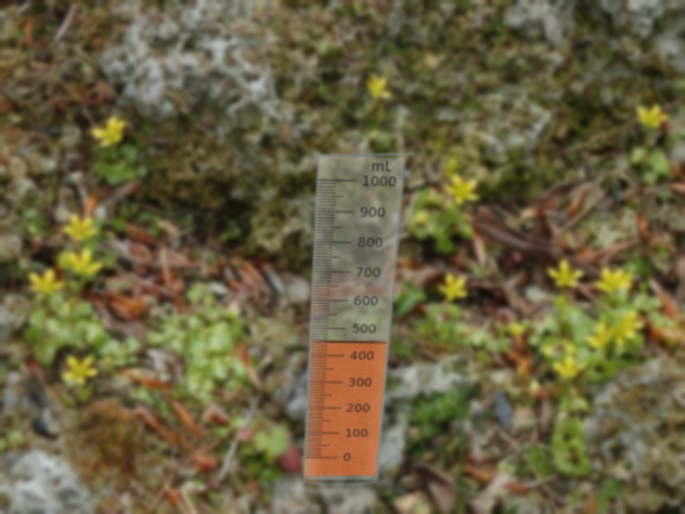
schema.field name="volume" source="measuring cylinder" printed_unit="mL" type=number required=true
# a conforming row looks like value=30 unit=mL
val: value=450 unit=mL
